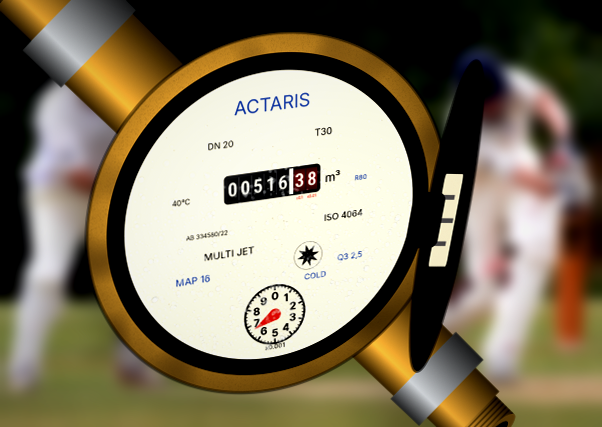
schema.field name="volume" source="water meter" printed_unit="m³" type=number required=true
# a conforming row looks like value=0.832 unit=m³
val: value=516.386 unit=m³
